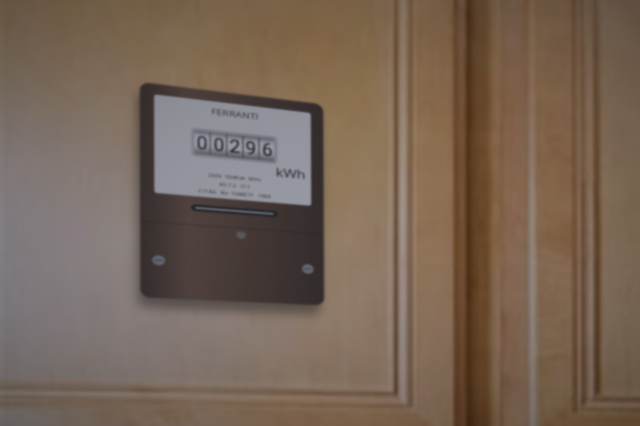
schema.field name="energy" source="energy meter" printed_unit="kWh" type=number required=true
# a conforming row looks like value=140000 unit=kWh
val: value=296 unit=kWh
